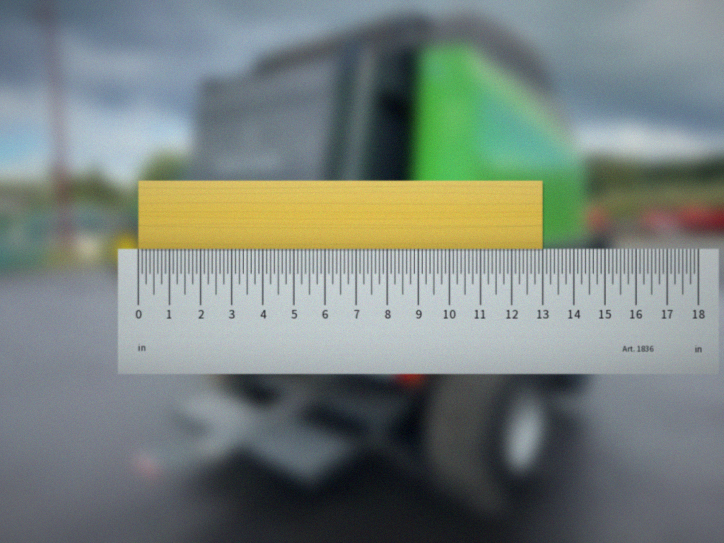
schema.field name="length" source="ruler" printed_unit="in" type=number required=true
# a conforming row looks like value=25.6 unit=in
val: value=13 unit=in
